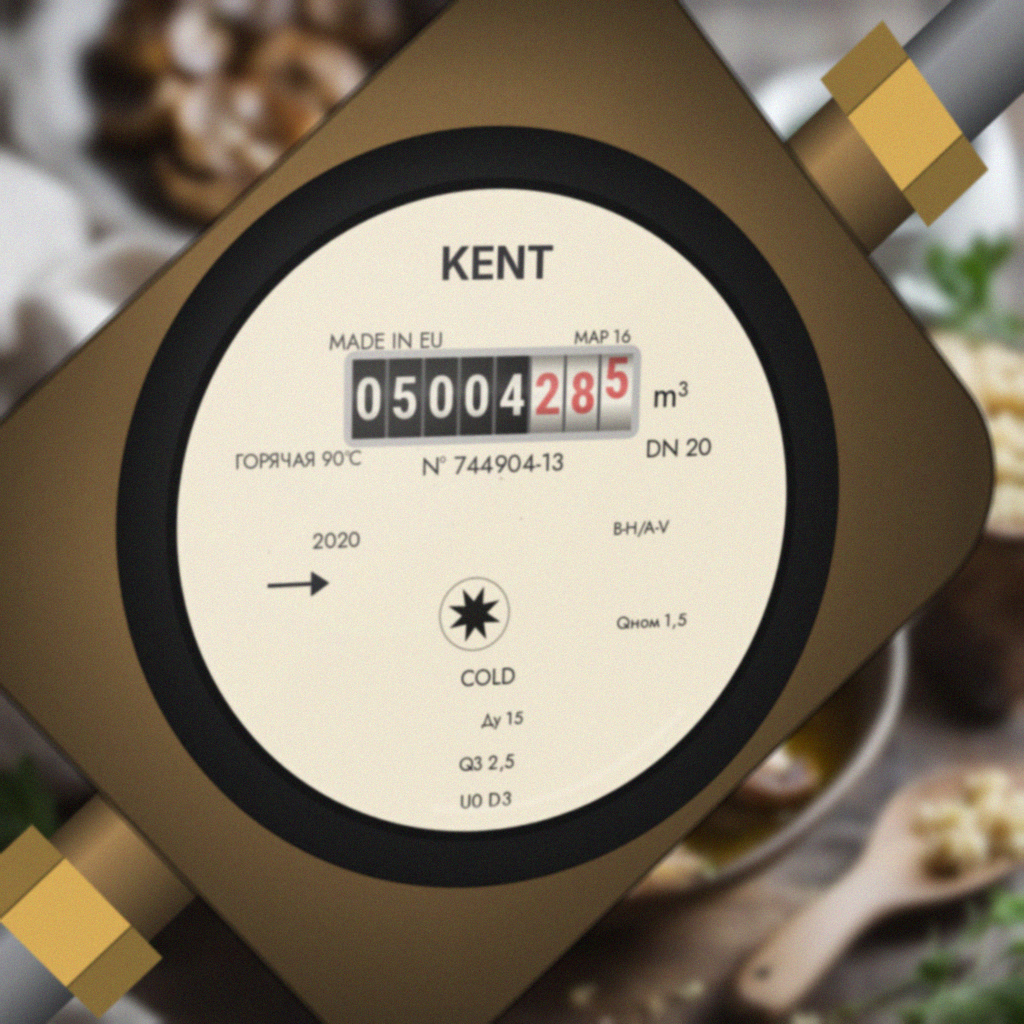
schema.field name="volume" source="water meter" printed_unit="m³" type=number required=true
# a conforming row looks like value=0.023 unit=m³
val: value=5004.285 unit=m³
